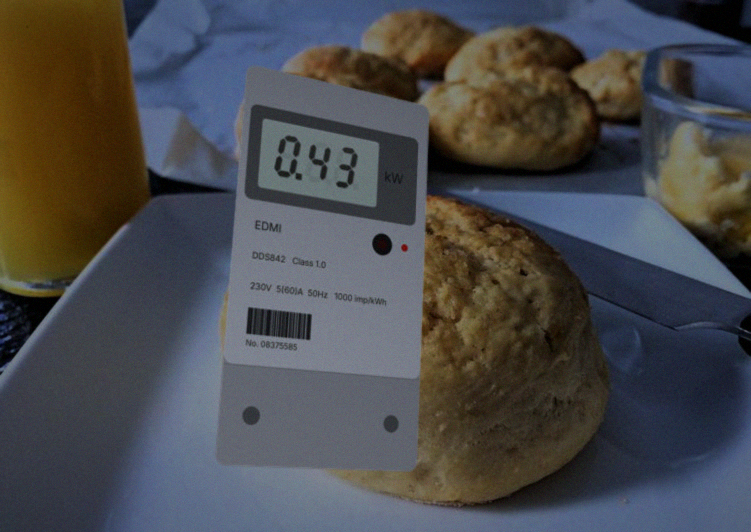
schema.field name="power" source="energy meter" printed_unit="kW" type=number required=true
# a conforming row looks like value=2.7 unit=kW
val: value=0.43 unit=kW
